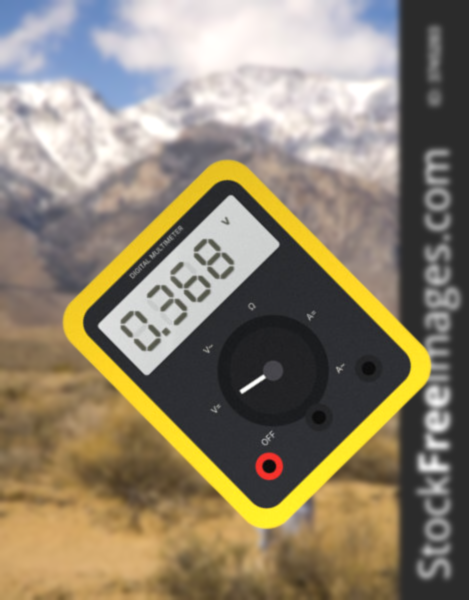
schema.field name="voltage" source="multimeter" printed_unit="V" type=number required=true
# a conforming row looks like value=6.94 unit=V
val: value=0.368 unit=V
